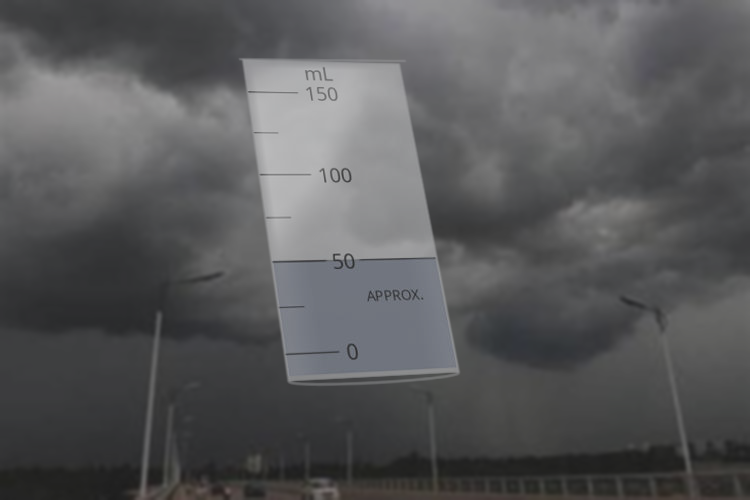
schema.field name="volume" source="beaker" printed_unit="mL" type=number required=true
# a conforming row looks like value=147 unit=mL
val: value=50 unit=mL
